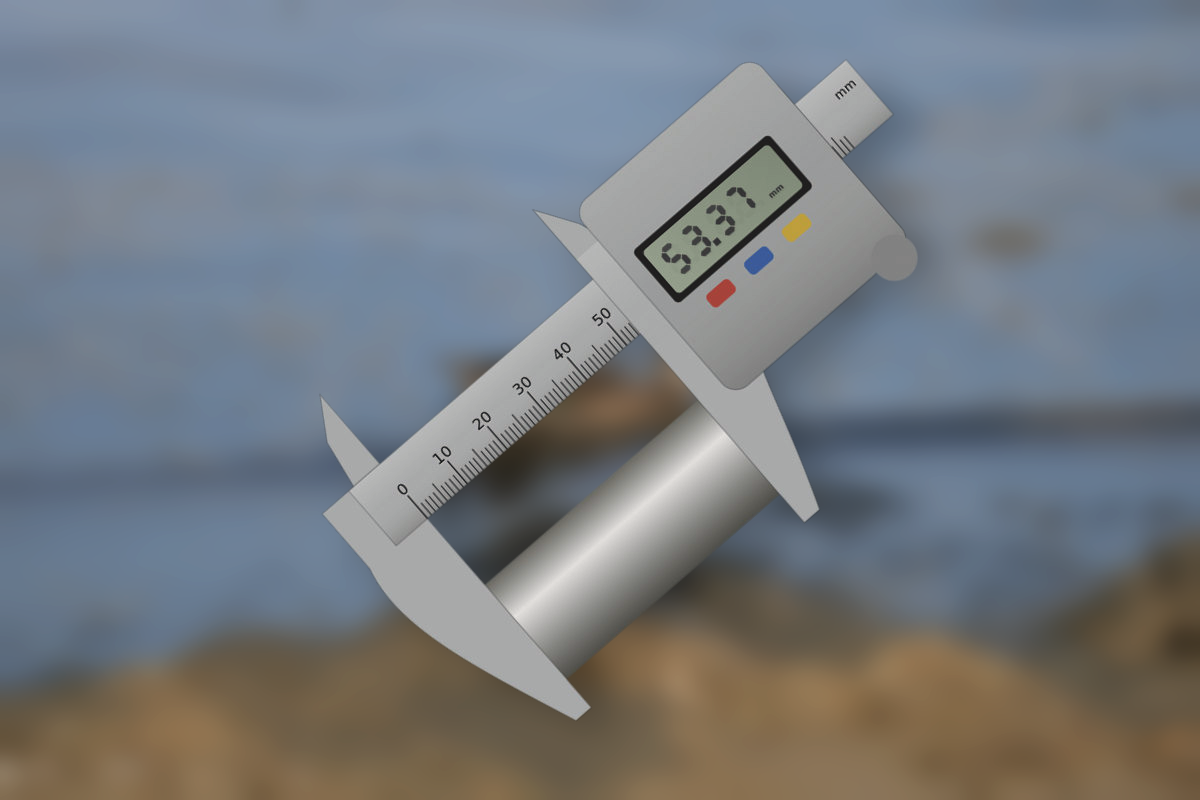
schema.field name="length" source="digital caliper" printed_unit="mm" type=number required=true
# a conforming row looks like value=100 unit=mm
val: value=53.37 unit=mm
